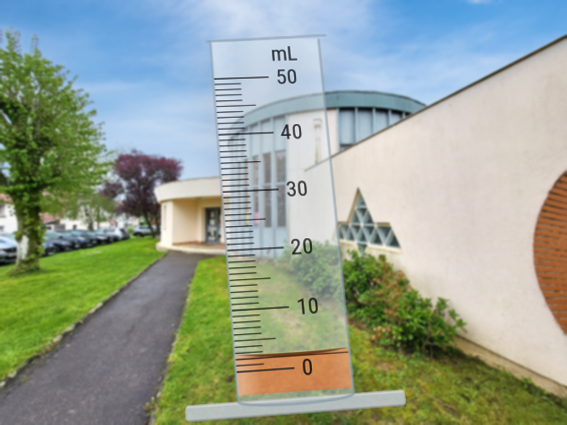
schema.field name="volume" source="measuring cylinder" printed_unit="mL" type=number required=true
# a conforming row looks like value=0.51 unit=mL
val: value=2 unit=mL
